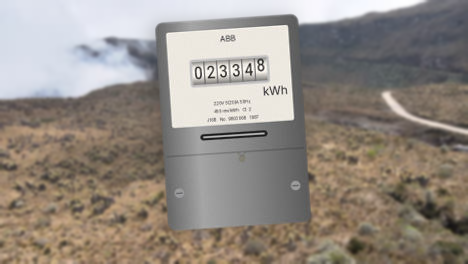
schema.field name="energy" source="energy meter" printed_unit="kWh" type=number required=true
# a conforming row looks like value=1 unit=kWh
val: value=23348 unit=kWh
